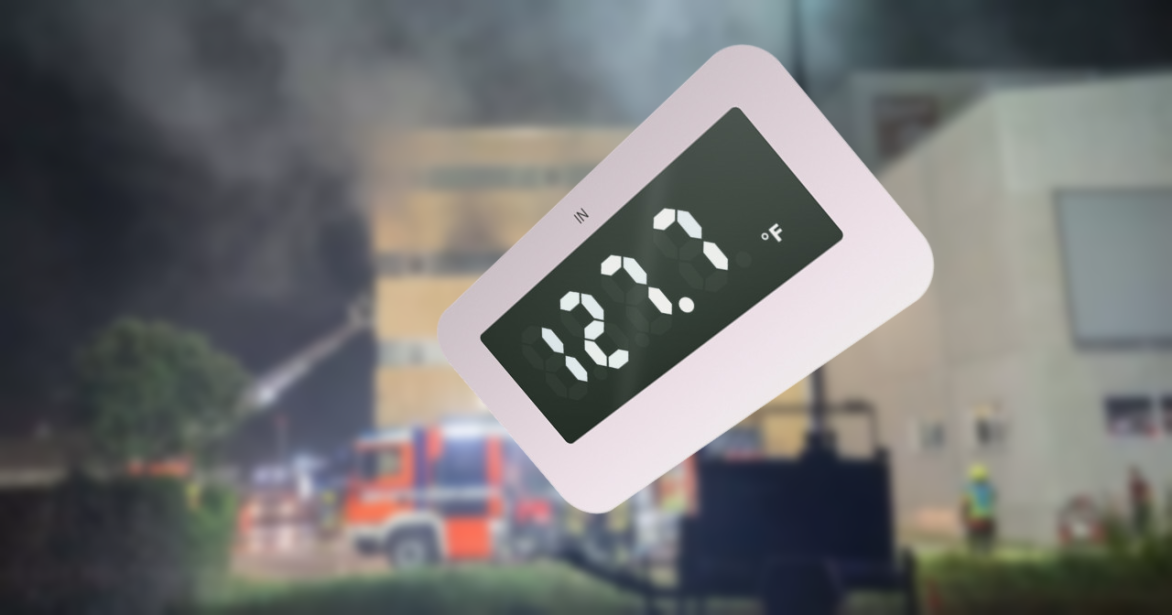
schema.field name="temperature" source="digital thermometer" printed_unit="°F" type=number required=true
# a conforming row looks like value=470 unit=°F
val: value=127.7 unit=°F
